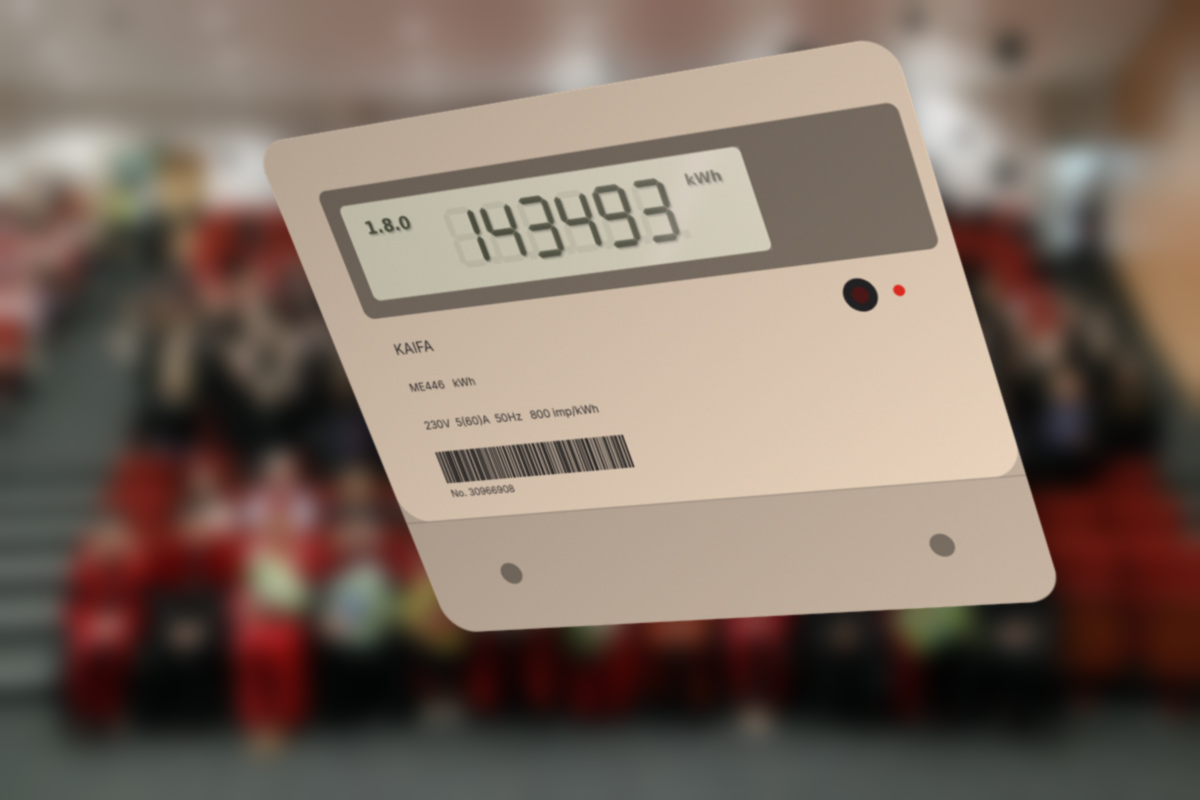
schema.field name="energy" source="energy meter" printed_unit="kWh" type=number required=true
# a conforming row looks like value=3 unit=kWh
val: value=143493 unit=kWh
